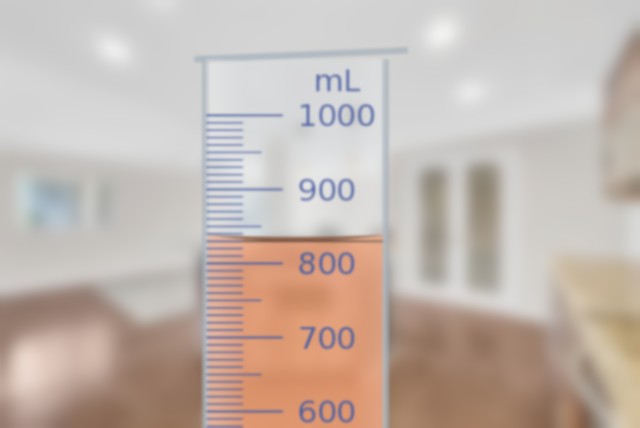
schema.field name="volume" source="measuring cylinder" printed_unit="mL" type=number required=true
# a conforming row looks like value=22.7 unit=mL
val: value=830 unit=mL
